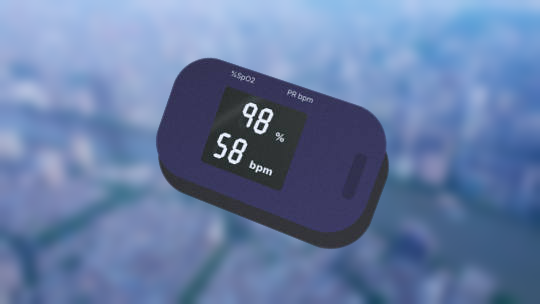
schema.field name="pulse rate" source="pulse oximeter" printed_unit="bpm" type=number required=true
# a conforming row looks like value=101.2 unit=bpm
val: value=58 unit=bpm
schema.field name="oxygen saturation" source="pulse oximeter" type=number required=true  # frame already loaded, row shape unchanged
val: value=98 unit=%
